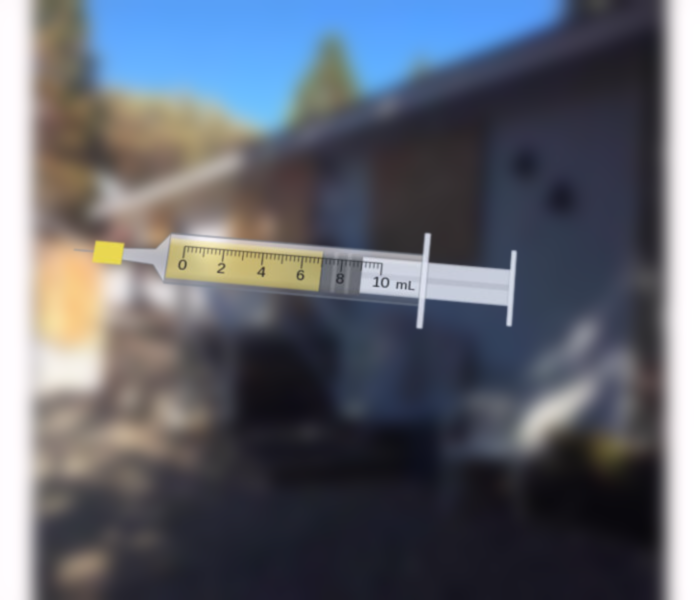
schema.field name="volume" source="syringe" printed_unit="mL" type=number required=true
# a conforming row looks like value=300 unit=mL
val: value=7 unit=mL
